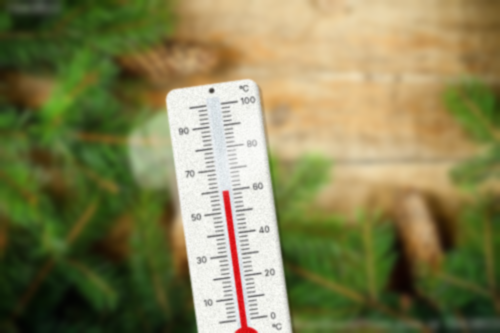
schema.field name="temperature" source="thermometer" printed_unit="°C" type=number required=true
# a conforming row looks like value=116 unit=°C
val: value=60 unit=°C
